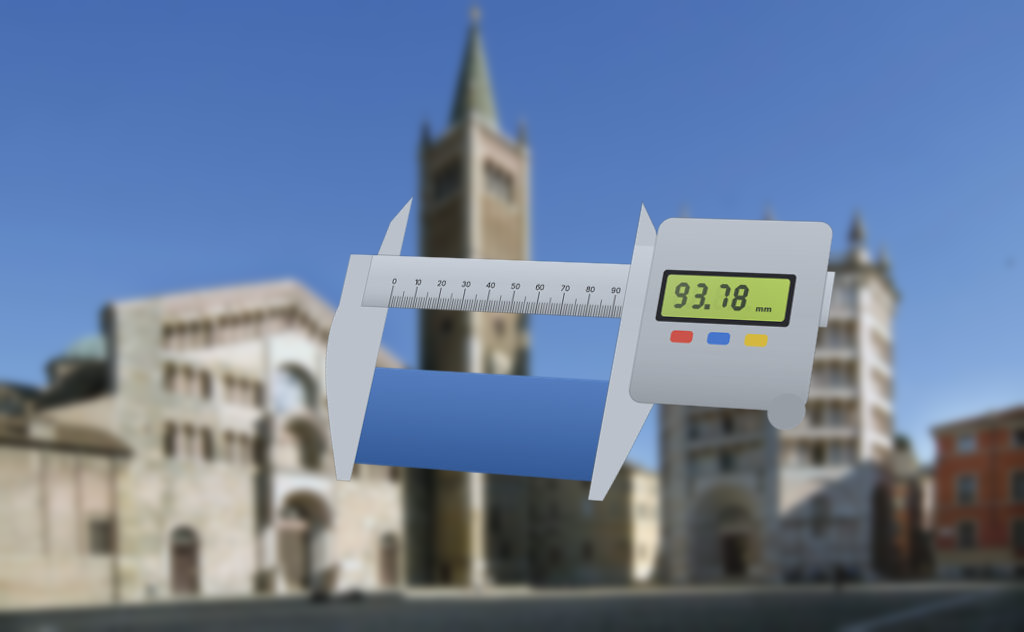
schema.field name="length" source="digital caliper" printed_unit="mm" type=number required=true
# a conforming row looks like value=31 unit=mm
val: value=93.78 unit=mm
